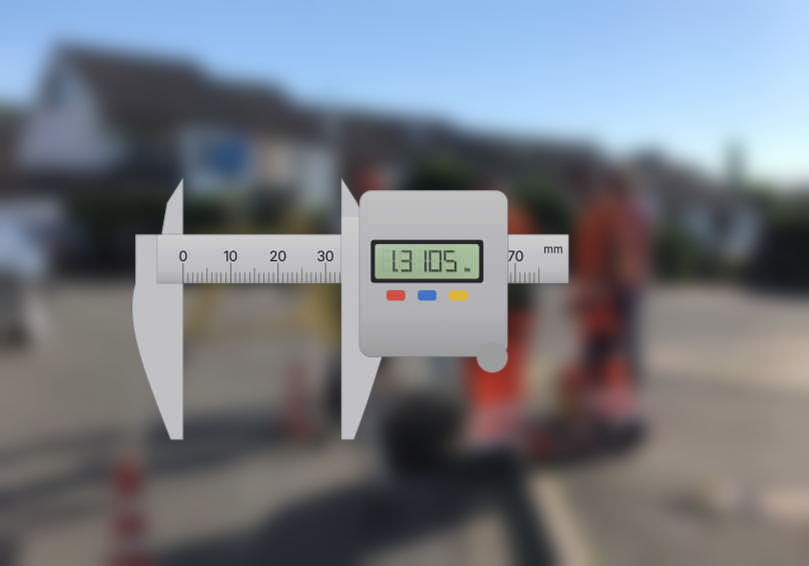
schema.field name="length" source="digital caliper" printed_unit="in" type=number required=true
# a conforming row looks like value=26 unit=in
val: value=1.3105 unit=in
